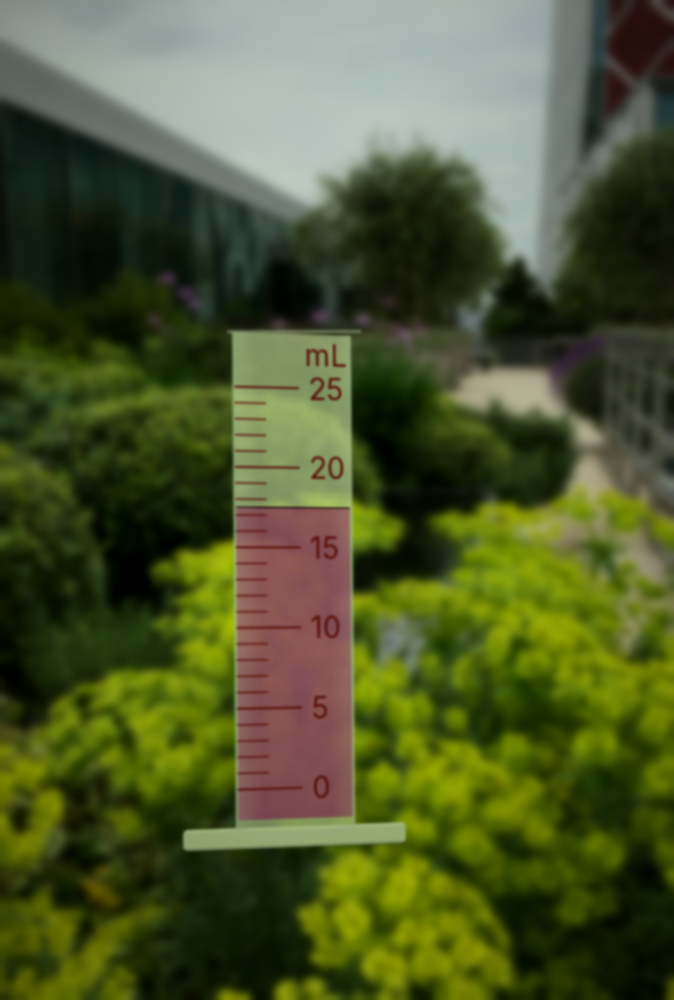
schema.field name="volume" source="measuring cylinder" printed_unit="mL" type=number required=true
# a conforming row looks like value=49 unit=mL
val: value=17.5 unit=mL
